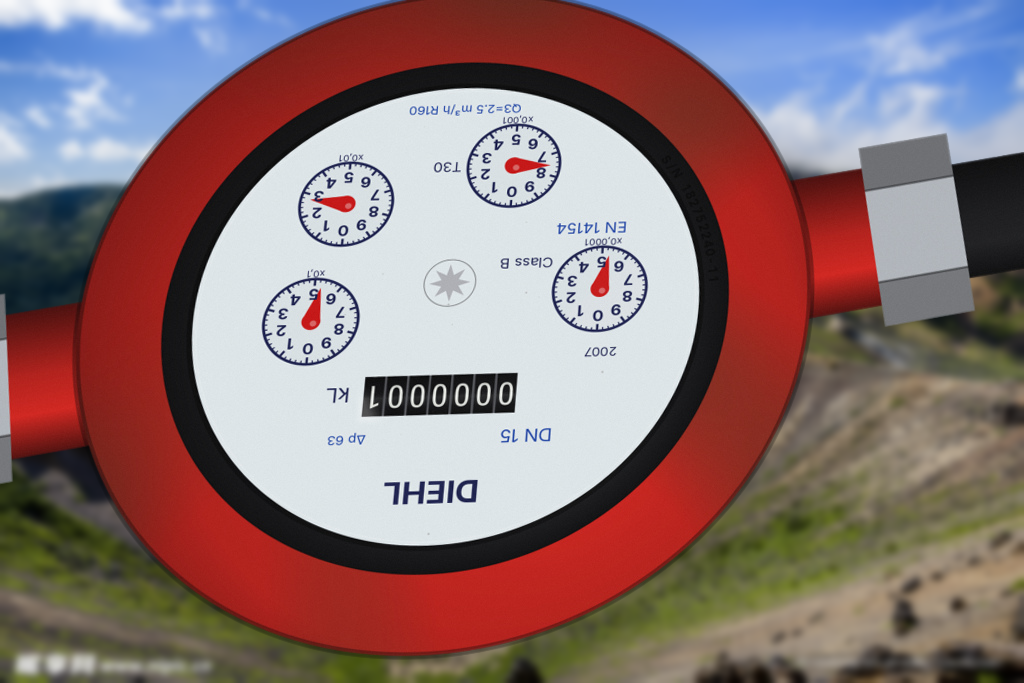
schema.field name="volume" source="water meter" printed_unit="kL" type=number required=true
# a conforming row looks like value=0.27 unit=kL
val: value=1.5275 unit=kL
